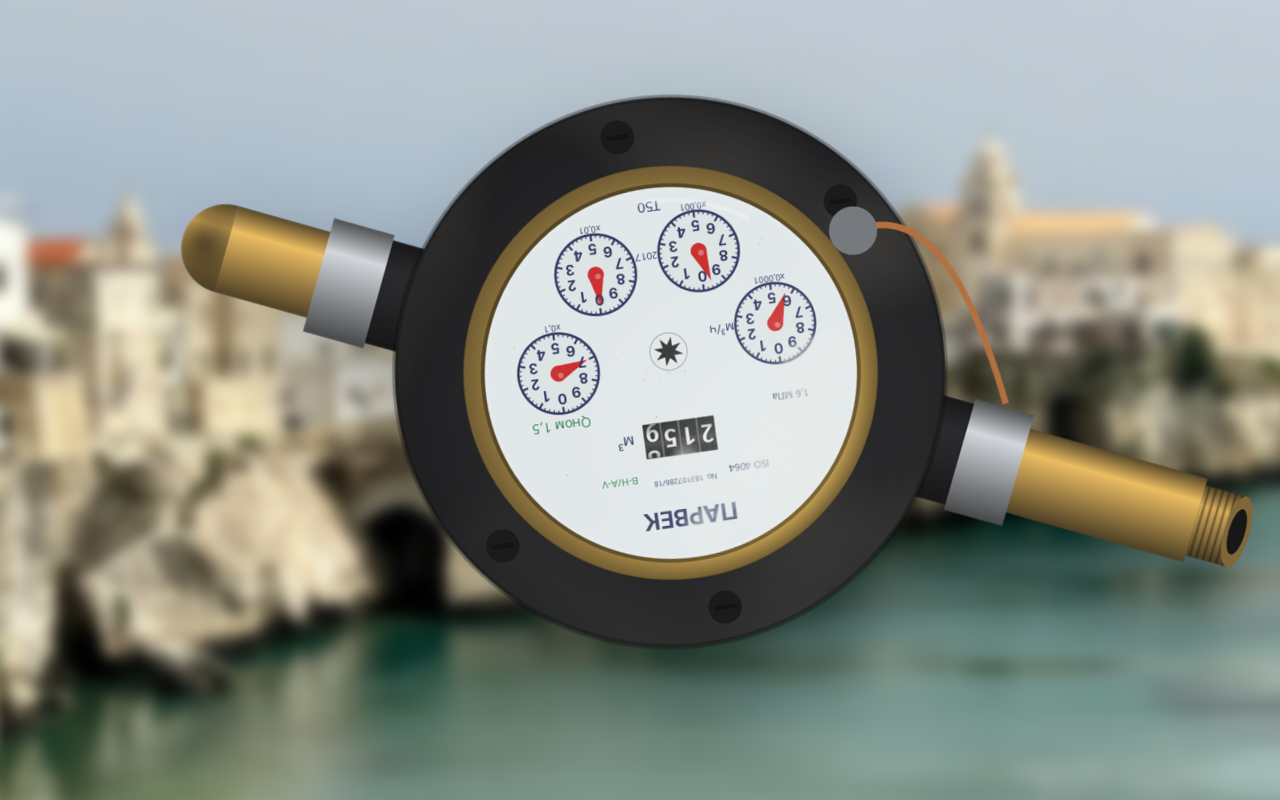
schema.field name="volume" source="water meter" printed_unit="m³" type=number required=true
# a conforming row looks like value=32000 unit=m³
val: value=2158.6995 unit=m³
